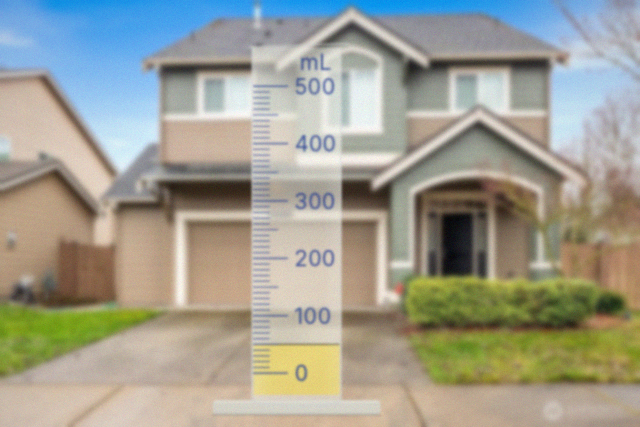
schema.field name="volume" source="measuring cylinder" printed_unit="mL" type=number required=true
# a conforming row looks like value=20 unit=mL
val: value=50 unit=mL
